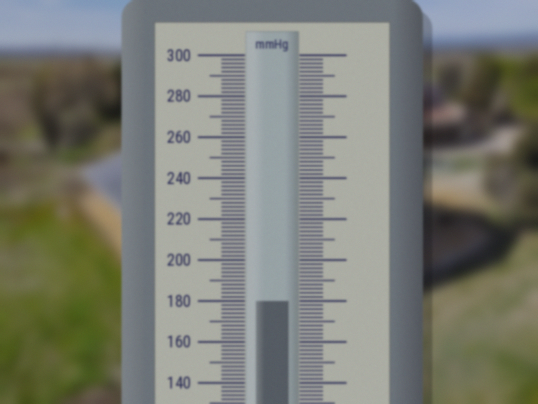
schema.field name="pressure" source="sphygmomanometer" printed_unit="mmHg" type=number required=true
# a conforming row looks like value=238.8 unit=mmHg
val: value=180 unit=mmHg
